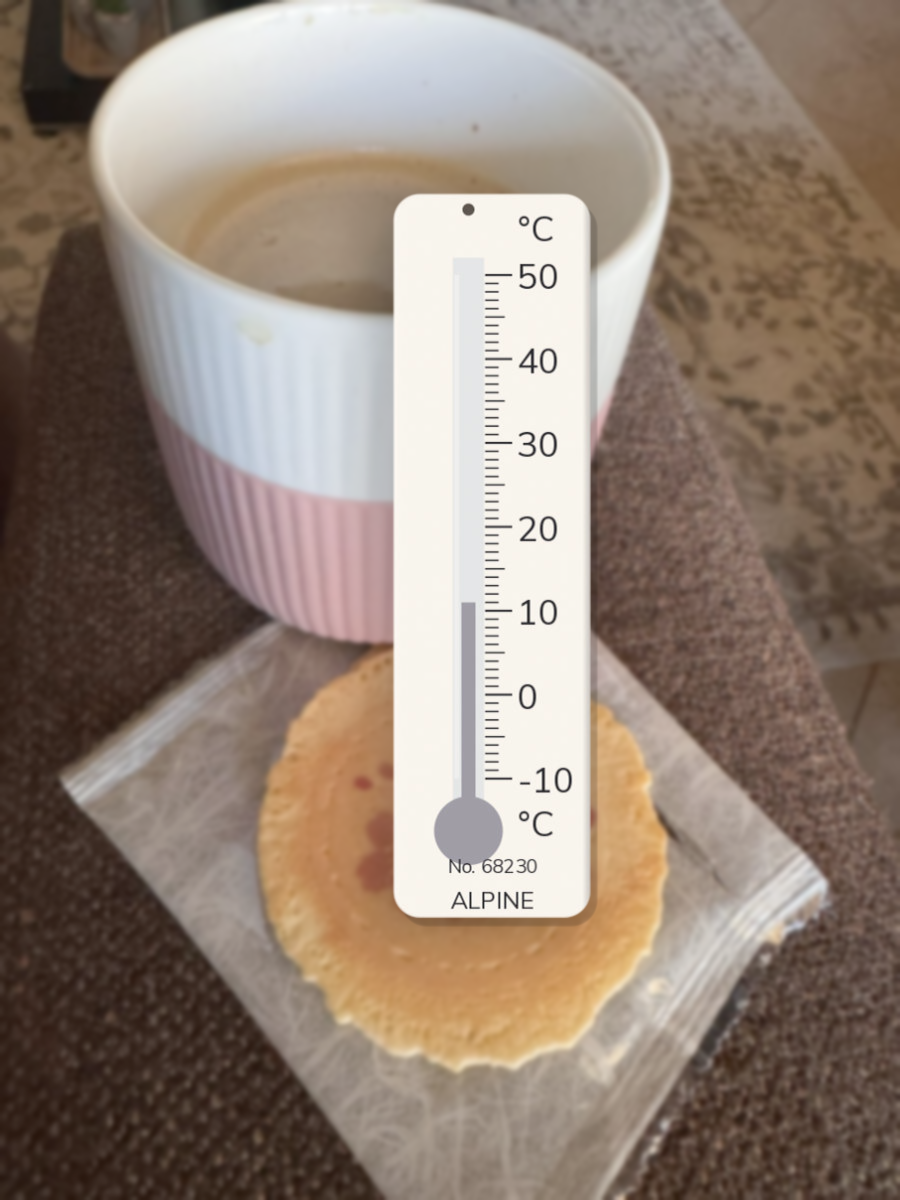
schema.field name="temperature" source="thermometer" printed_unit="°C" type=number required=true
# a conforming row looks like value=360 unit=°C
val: value=11 unit=°C
